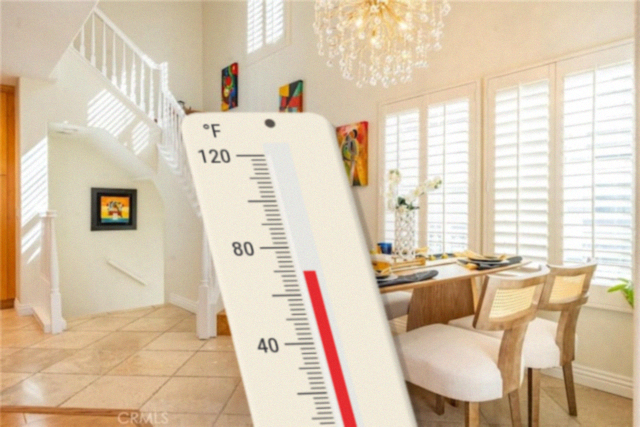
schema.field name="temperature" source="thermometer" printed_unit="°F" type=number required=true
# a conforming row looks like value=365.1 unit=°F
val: value=70 unit=°F
